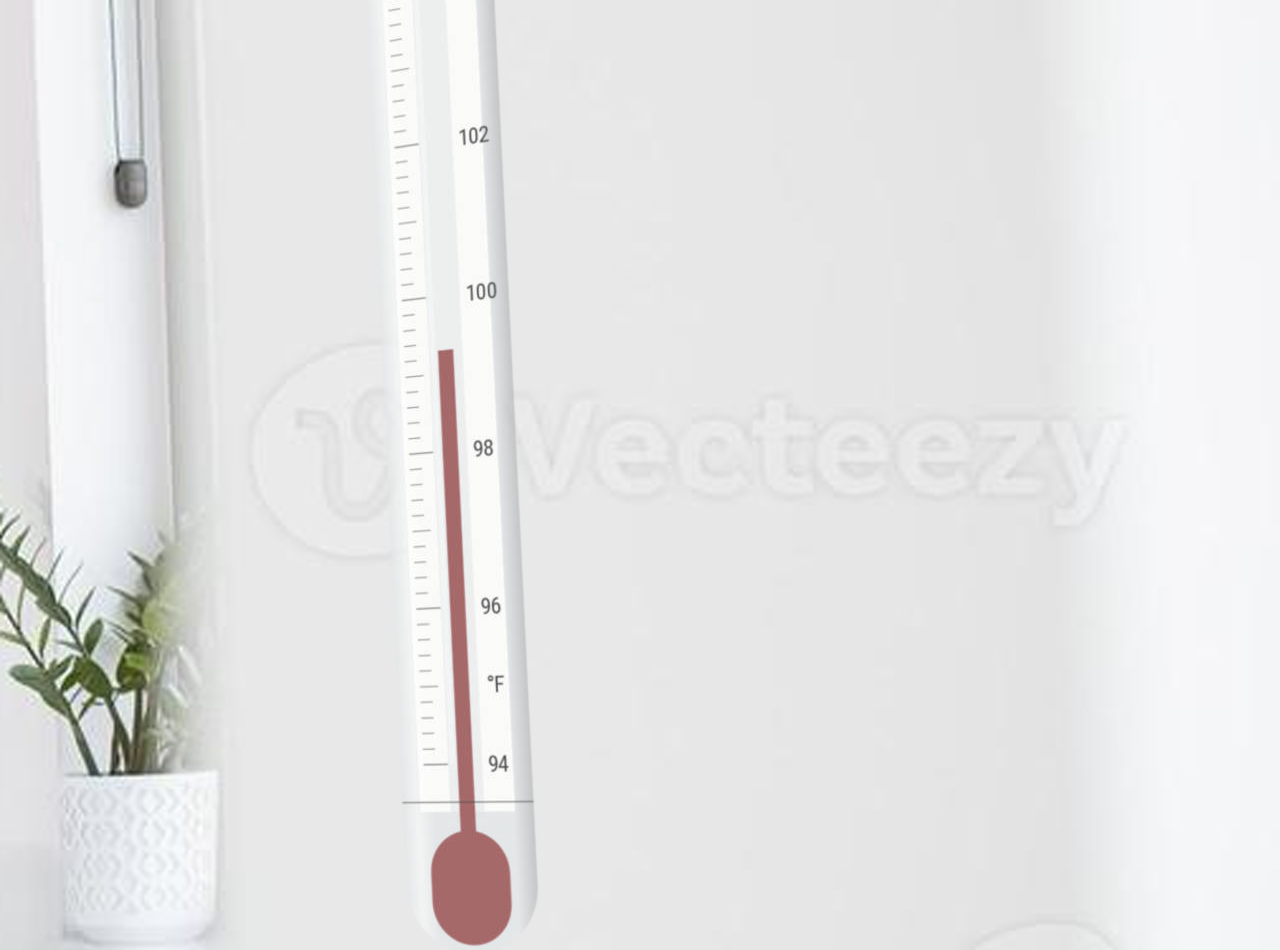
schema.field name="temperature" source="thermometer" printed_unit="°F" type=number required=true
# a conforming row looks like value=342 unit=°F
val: value=99.3 unit=°F
